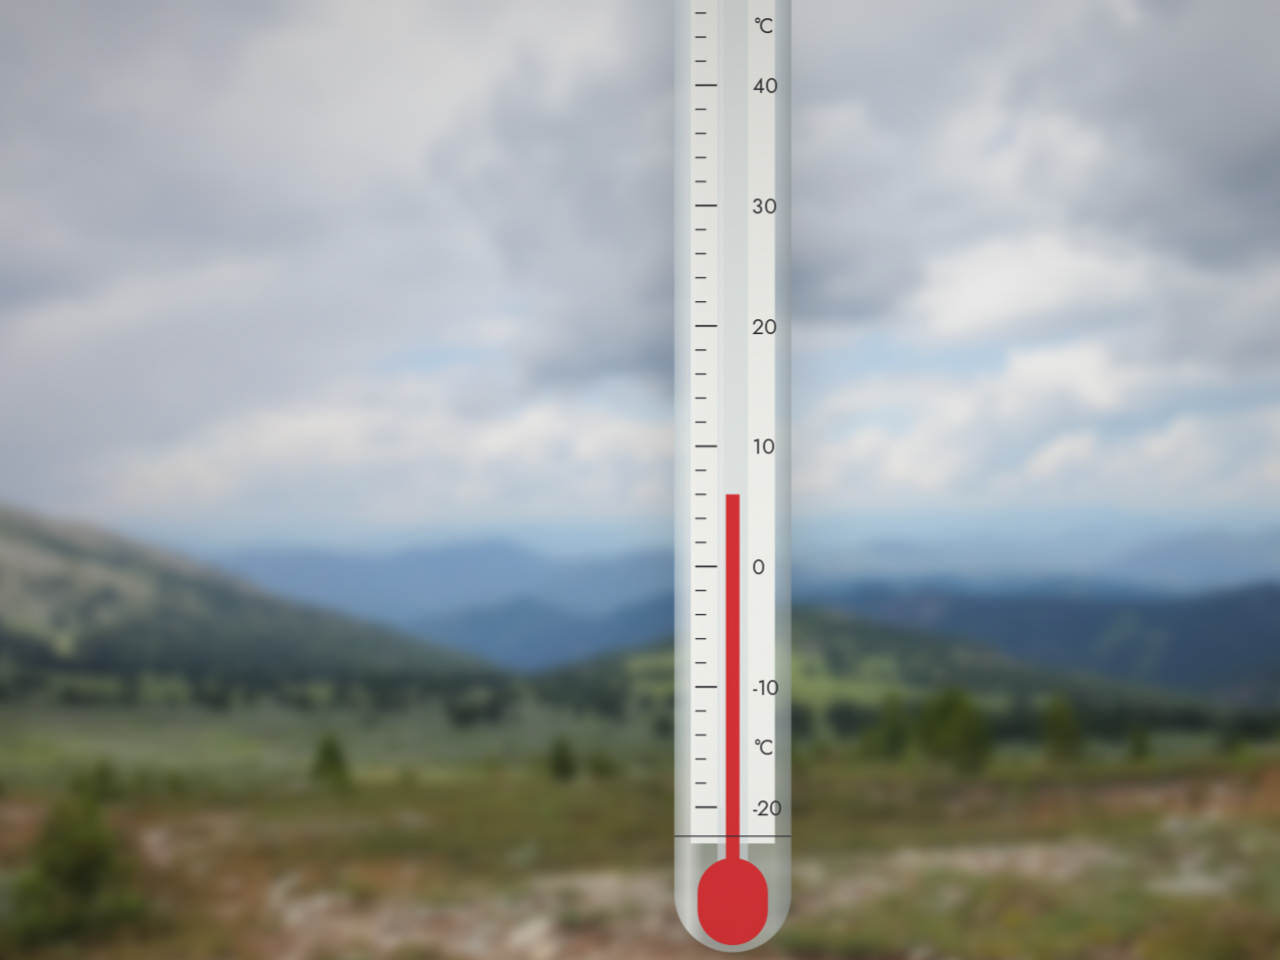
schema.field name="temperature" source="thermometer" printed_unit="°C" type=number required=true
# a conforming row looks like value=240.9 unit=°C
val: value=6 unit=°C
